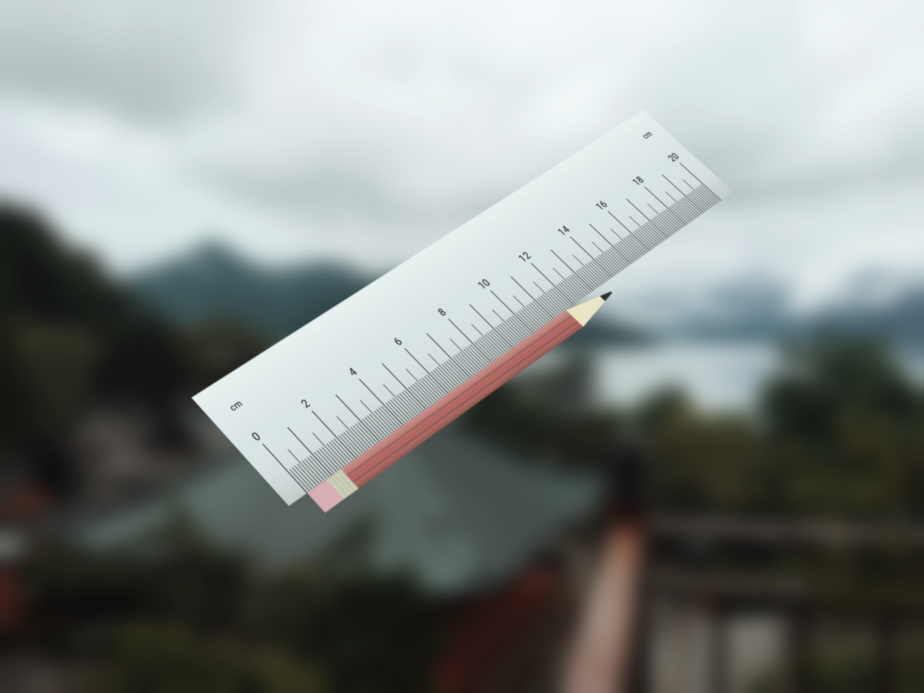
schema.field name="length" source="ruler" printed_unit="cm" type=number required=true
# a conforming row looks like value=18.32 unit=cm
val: value=13.5 unit=cm
